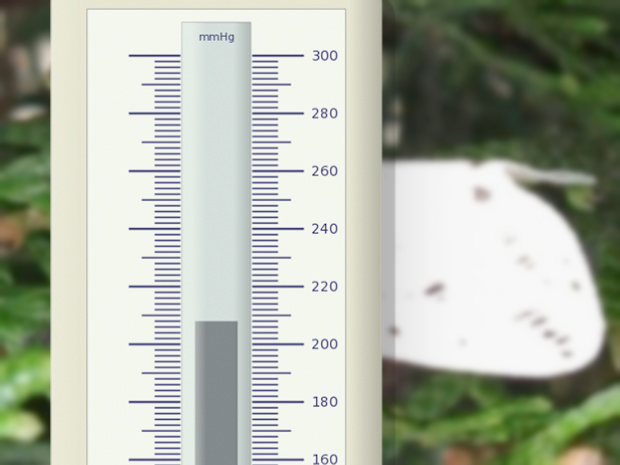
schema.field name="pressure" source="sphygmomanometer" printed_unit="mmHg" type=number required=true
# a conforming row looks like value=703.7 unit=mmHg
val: value=208 unit=mmHg
